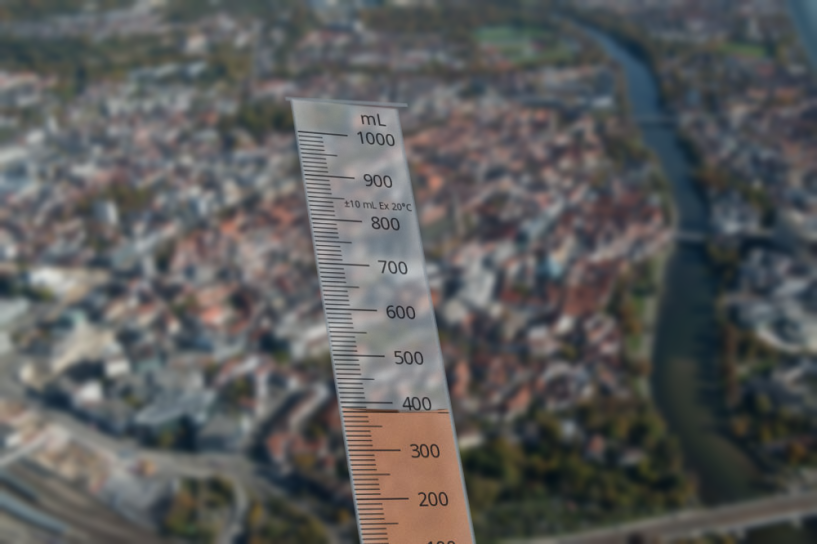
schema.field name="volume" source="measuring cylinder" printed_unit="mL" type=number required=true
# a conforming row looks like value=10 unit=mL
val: value=380 unit=mL
